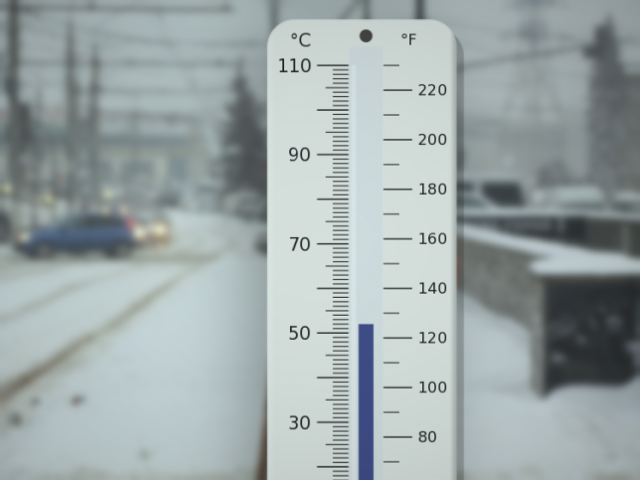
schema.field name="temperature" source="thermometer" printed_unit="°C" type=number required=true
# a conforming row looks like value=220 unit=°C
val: value=52 unit=°C
